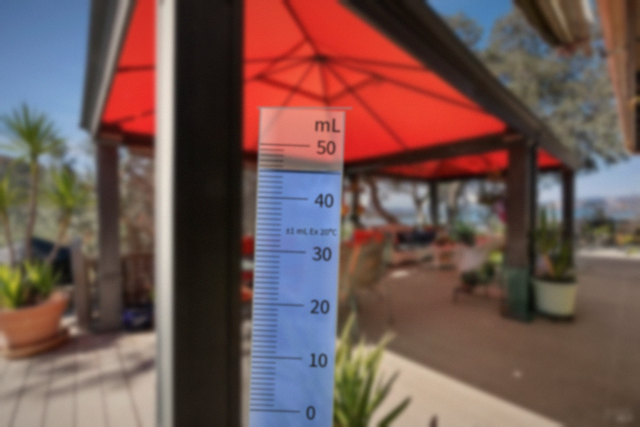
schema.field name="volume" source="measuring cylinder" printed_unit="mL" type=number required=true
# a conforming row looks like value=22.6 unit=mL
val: value=45 unit=mL
